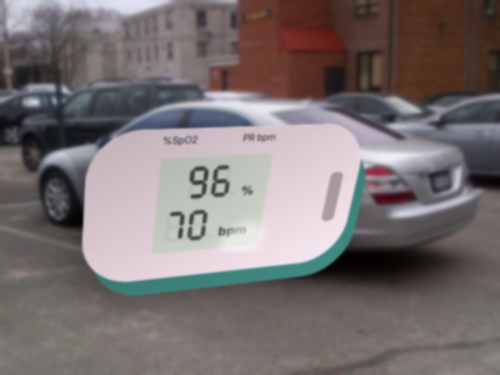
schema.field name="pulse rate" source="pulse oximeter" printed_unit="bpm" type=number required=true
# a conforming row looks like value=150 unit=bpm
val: value=70 unit=bpm
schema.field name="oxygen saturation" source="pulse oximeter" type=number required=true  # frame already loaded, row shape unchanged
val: value=96 unit=%
